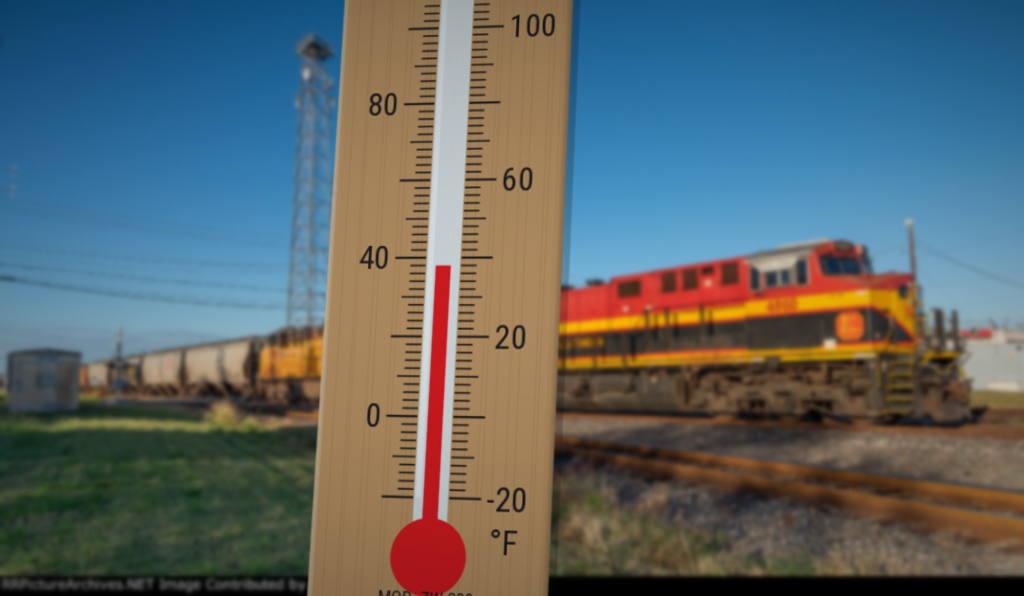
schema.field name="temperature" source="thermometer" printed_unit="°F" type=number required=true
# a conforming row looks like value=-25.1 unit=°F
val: value=38 unit=°F
